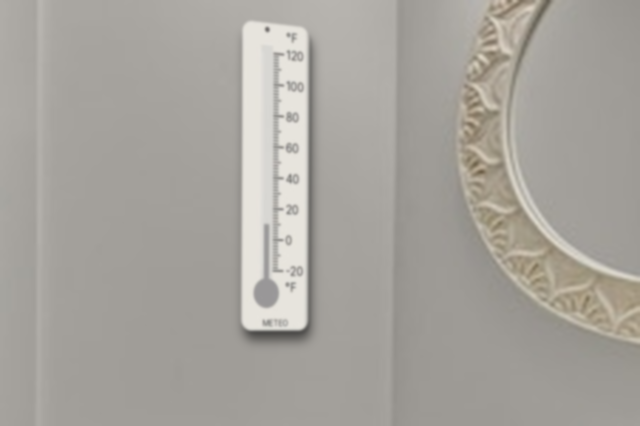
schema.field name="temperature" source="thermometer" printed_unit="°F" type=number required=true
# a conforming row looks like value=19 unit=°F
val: value=10 unit=°F
